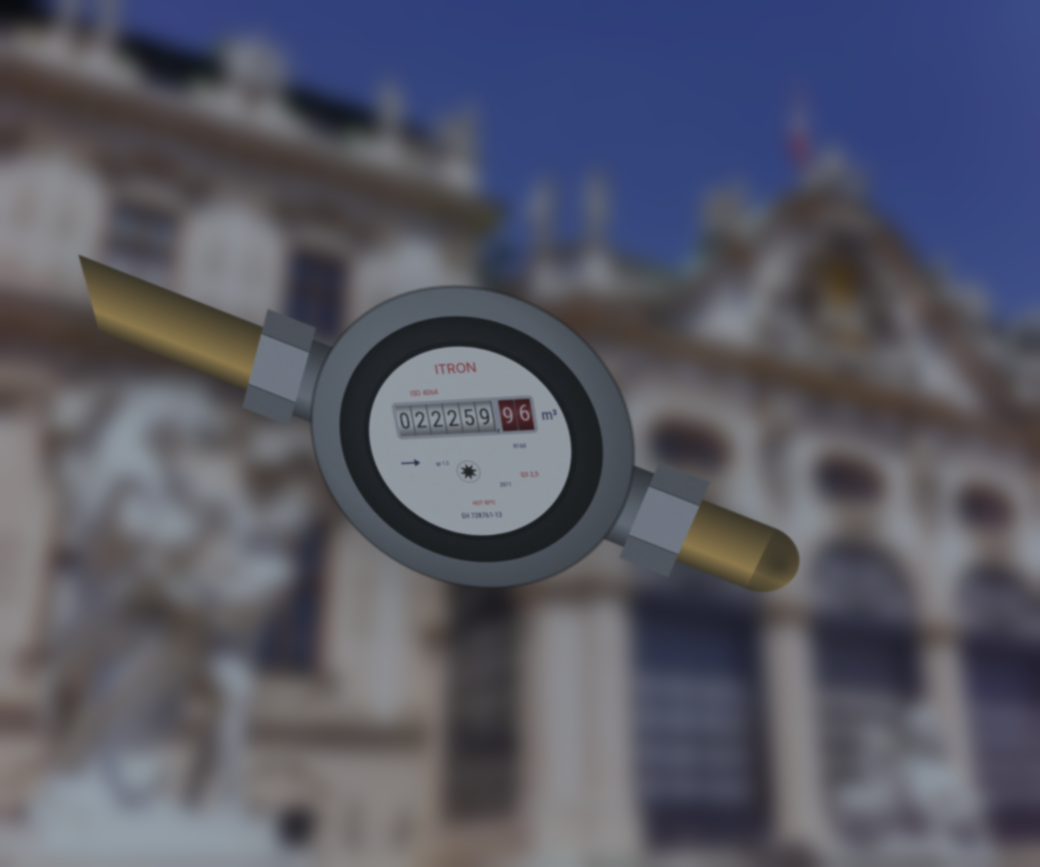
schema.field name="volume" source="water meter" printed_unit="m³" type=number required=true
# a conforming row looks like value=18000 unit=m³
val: value=22259.96 unit=m³
